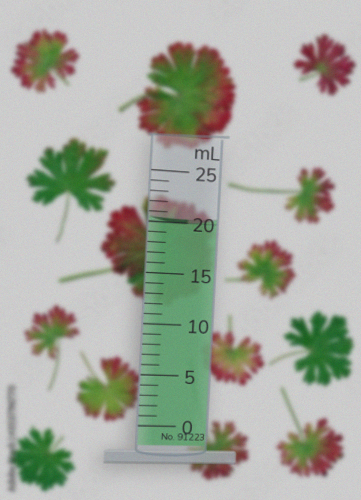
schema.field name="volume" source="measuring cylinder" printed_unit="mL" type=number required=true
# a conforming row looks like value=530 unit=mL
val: value=20 unit=mL
